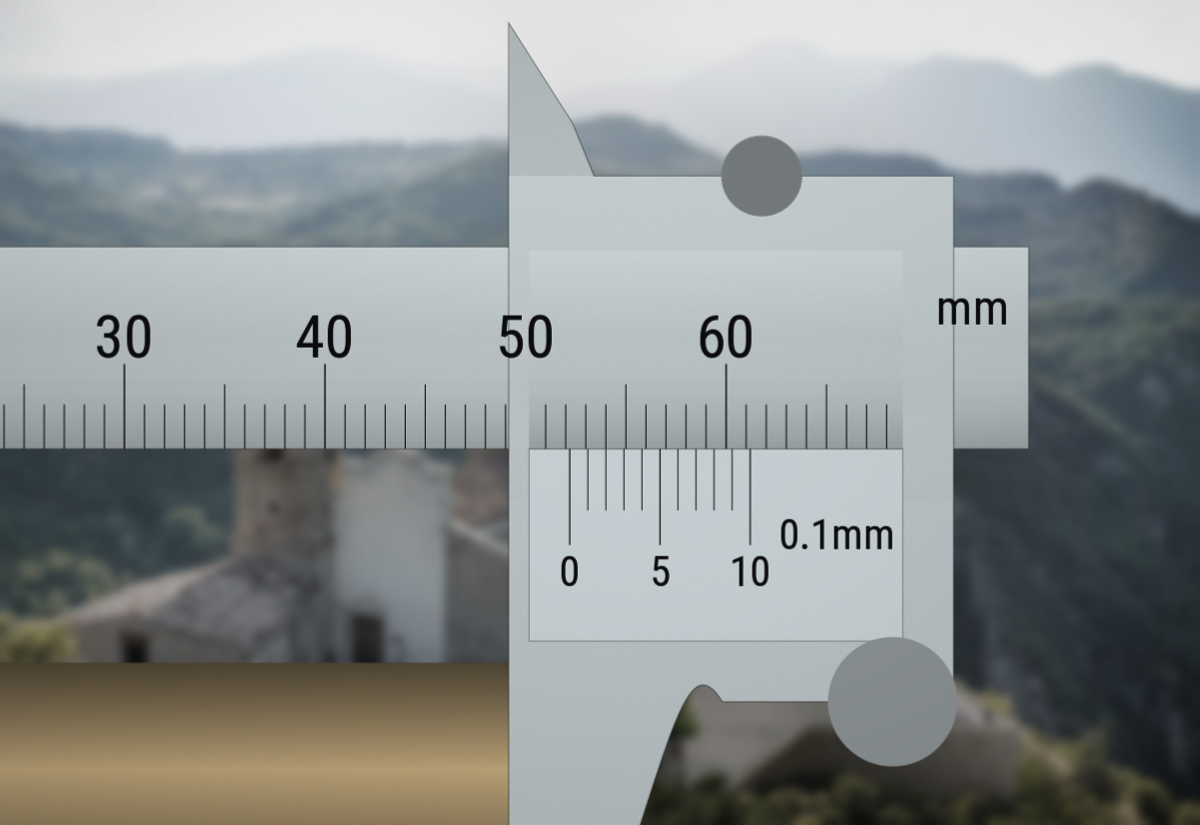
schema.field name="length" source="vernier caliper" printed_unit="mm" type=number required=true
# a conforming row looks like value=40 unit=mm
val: value=52.2 unit=mm
